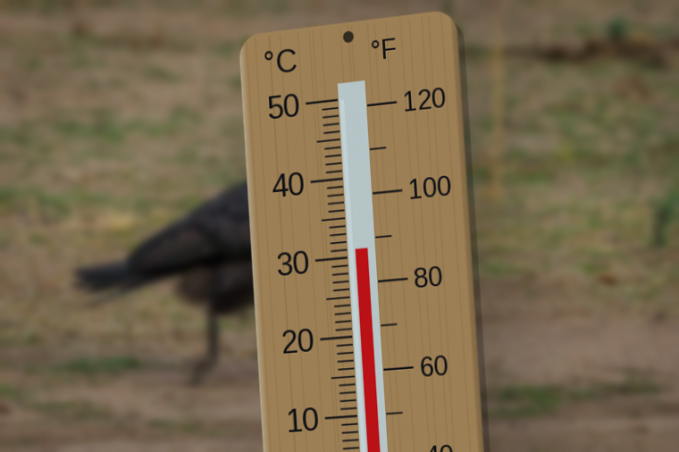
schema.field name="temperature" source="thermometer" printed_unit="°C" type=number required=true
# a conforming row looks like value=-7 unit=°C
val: value=31 unit=°C
